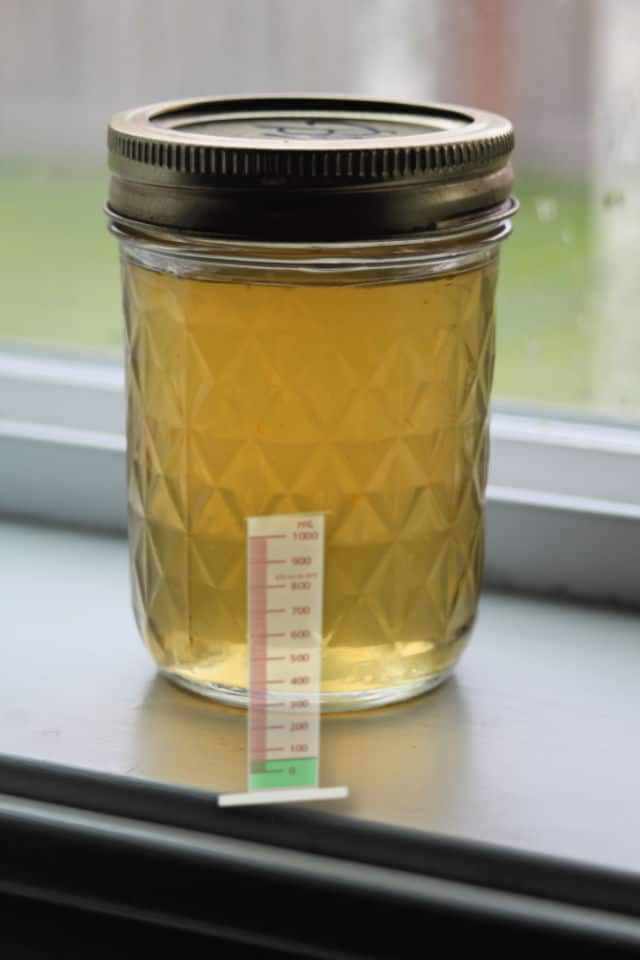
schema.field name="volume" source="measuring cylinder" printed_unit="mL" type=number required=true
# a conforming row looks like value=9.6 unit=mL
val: value=50 unit=mL
